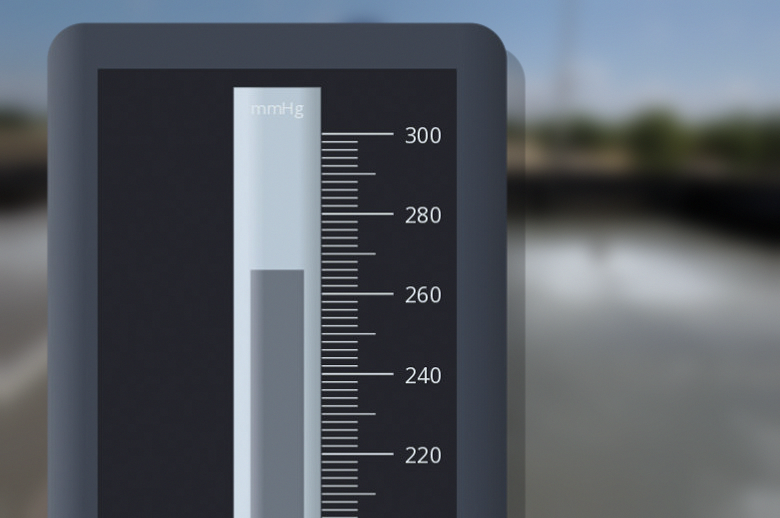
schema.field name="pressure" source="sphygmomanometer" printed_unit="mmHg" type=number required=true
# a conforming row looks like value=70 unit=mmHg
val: value=266 unit=mmHg
